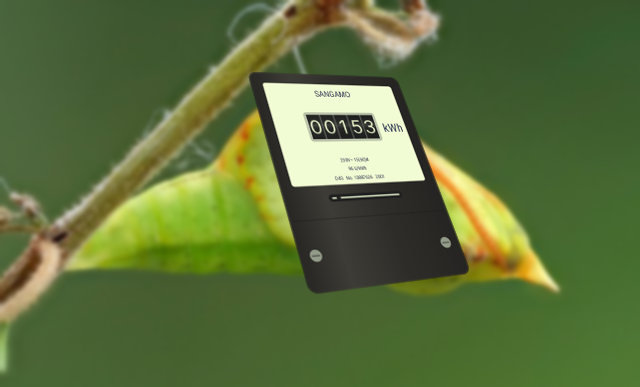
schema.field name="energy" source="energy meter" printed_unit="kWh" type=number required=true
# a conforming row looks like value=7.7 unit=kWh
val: value=153 unit=kWh
